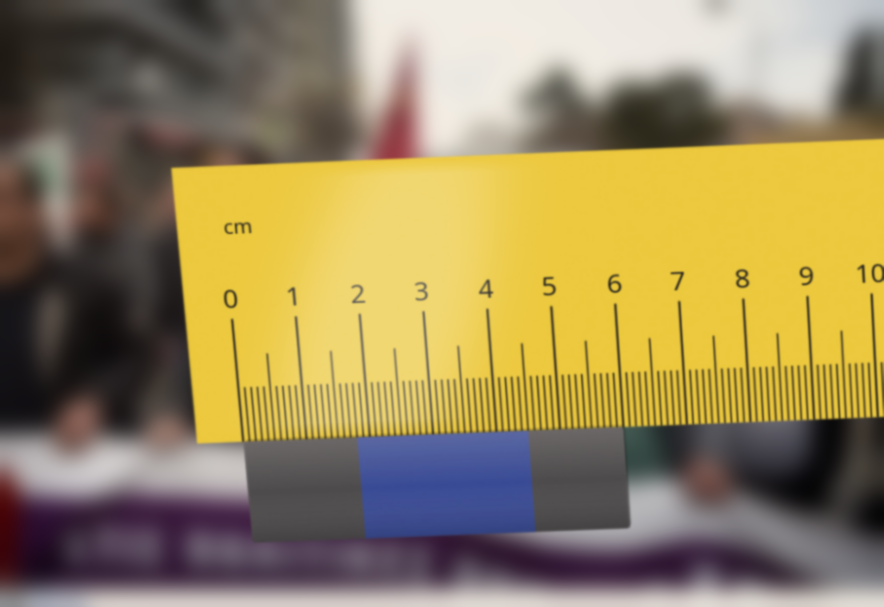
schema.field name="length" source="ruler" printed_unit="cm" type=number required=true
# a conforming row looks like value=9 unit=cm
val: value=6 unit=cm
